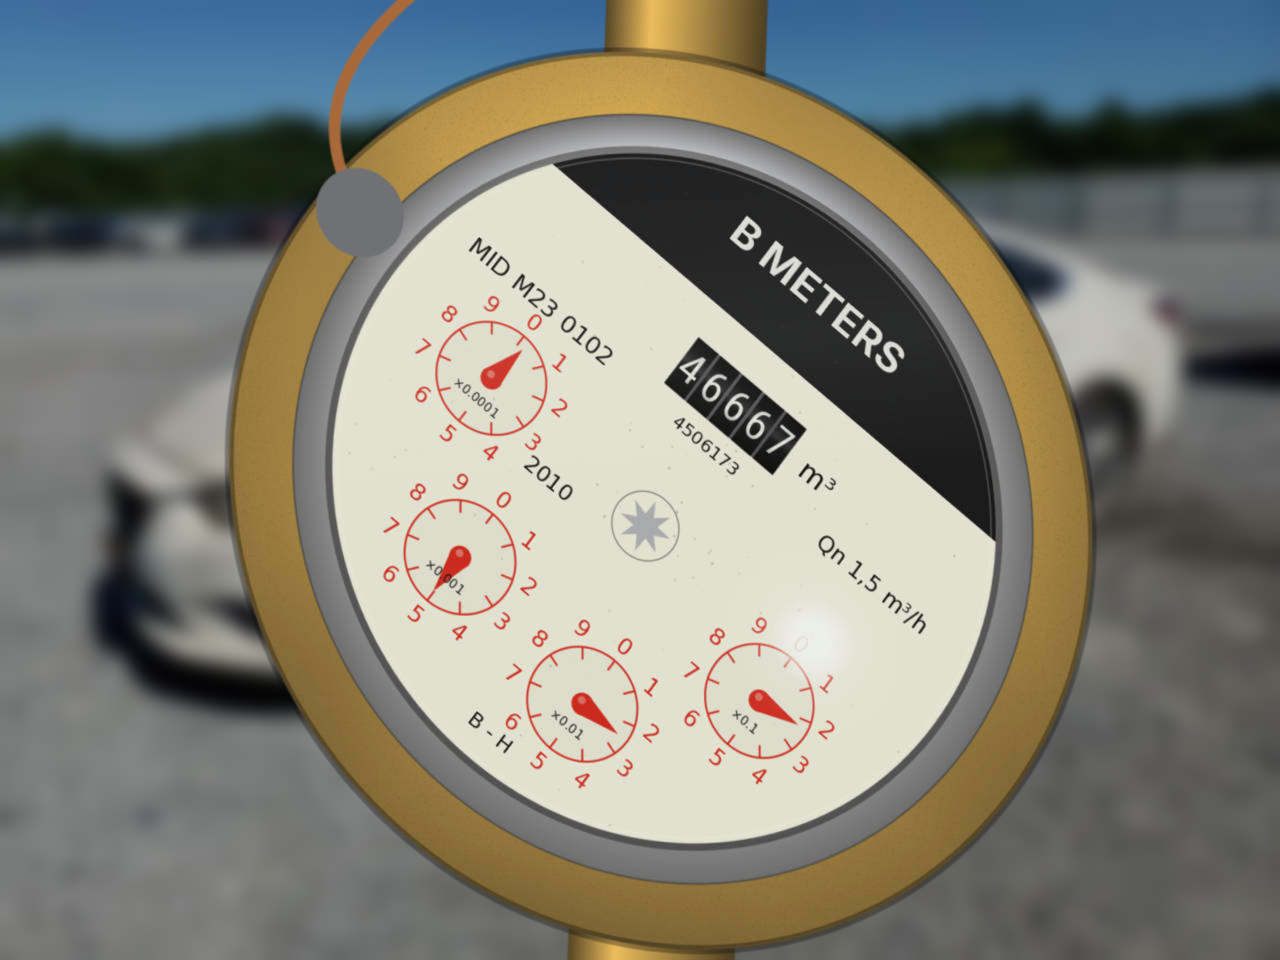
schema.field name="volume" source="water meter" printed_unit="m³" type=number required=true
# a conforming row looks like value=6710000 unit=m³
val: value=46667.2250 unit=m³
